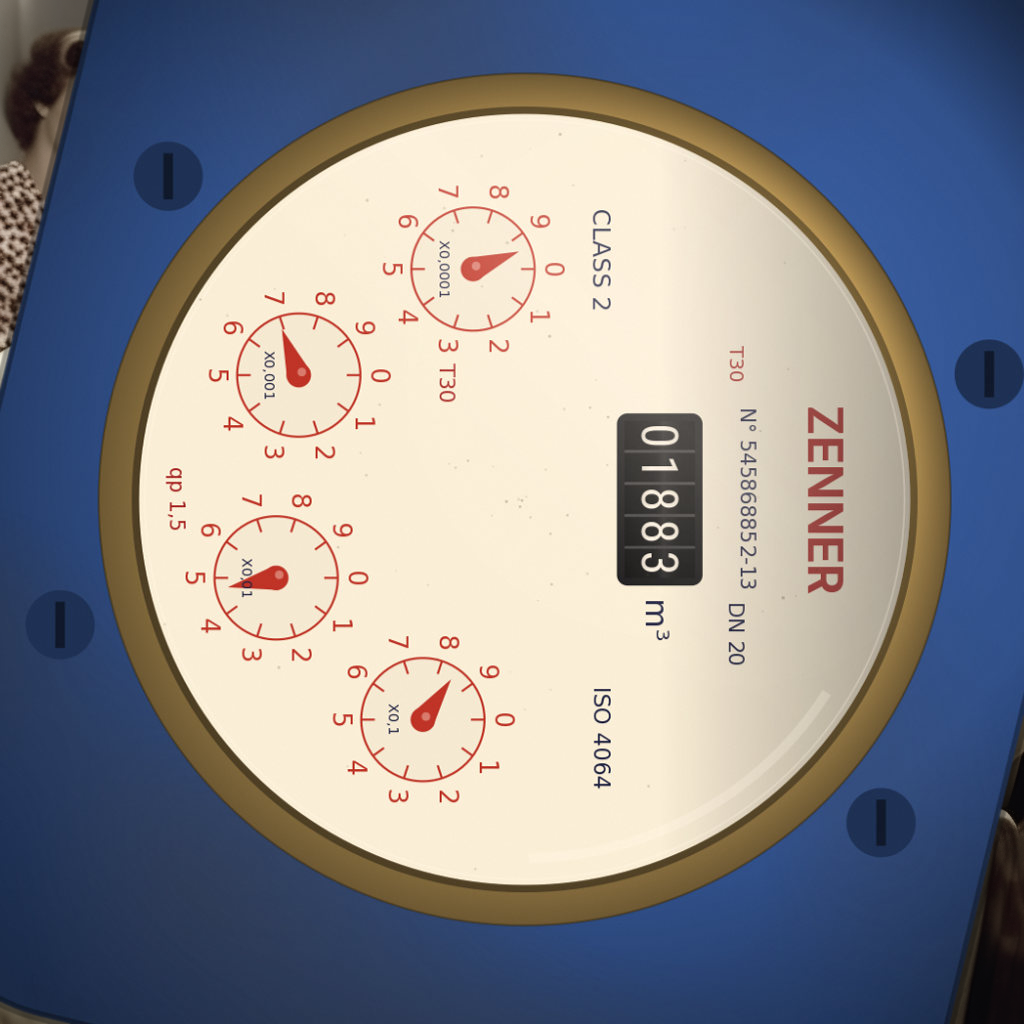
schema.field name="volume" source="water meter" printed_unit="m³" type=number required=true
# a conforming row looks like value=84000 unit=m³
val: value=1883.8469 unit=m³
